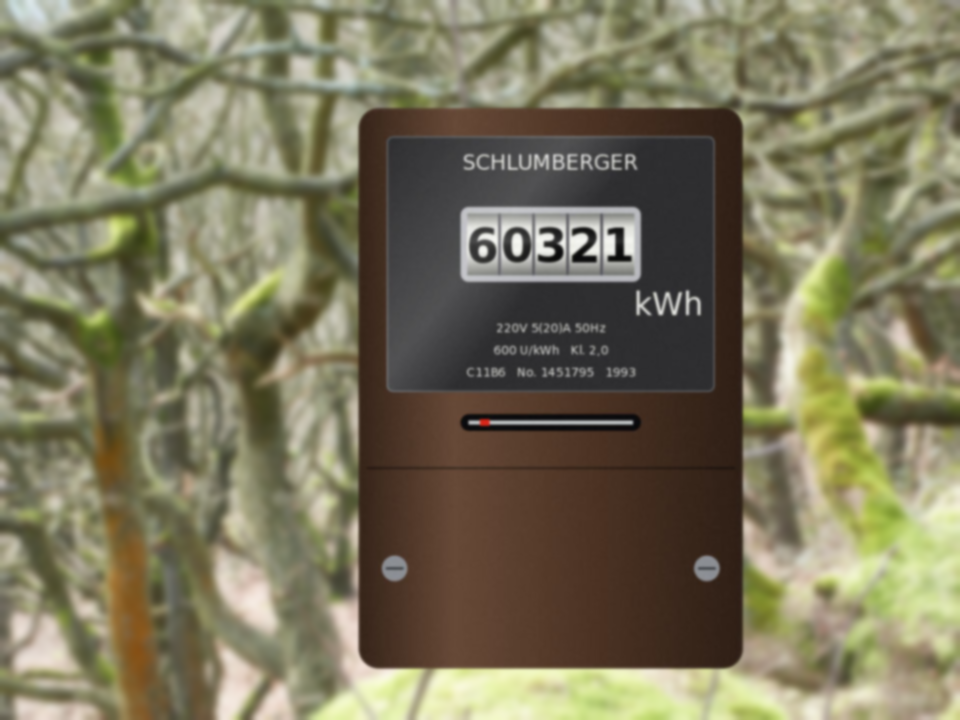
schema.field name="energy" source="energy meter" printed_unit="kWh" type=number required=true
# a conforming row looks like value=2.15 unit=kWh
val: value=60321 unit=kWh
